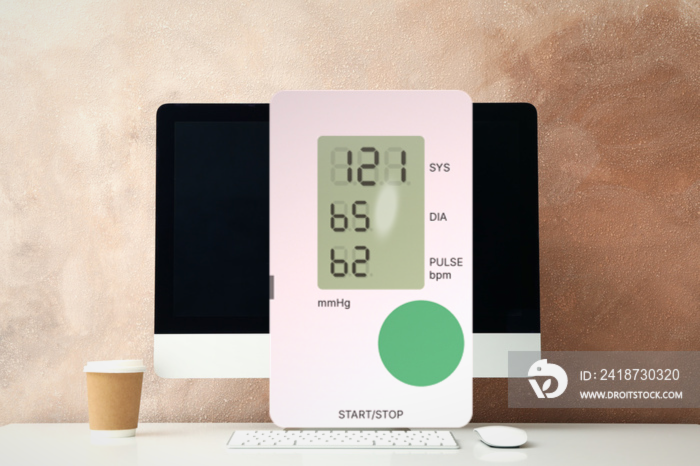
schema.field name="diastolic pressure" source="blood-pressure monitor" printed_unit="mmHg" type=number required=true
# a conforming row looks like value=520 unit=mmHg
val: value=65 unit=mmHg
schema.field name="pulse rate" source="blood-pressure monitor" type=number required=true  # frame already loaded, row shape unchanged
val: value=62 unit=bpm
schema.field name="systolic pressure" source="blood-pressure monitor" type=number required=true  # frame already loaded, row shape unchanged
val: value=121 unit=mmHg
